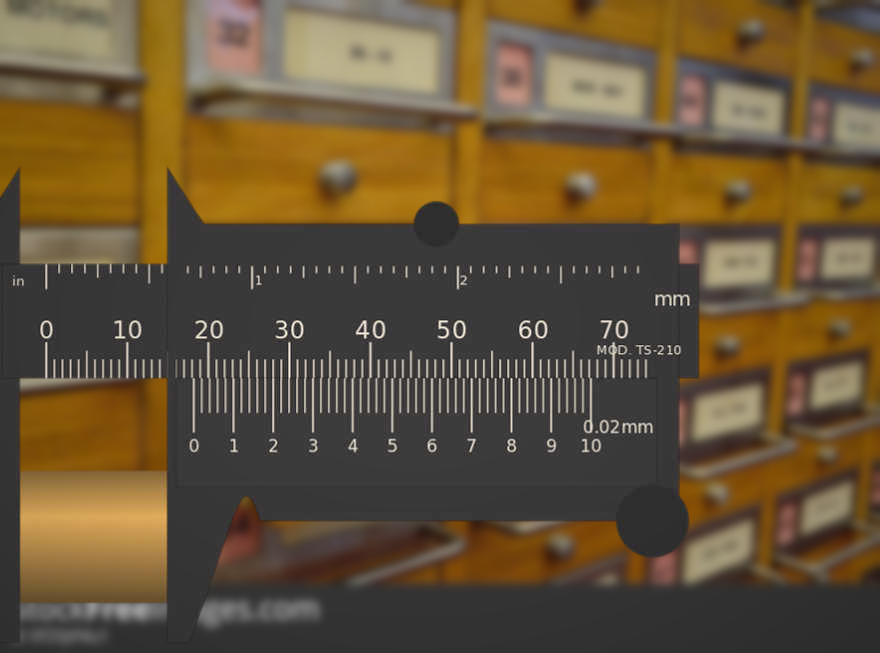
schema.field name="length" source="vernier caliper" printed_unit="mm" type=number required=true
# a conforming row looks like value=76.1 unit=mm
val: value=18.2 unit=mm
